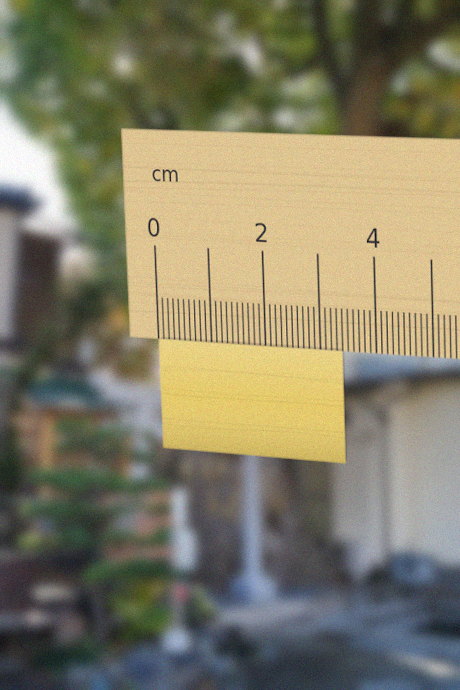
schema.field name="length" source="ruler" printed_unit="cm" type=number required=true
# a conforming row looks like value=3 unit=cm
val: value=3.4 unit=cm
